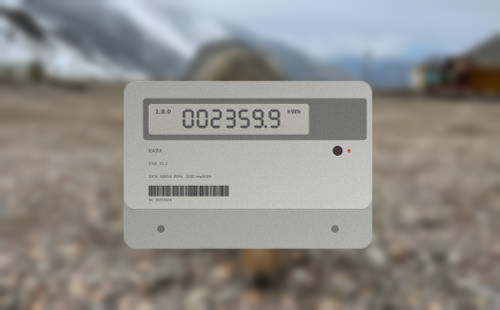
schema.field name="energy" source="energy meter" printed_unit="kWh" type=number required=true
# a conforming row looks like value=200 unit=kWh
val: value=2359.9 unit=kWh
